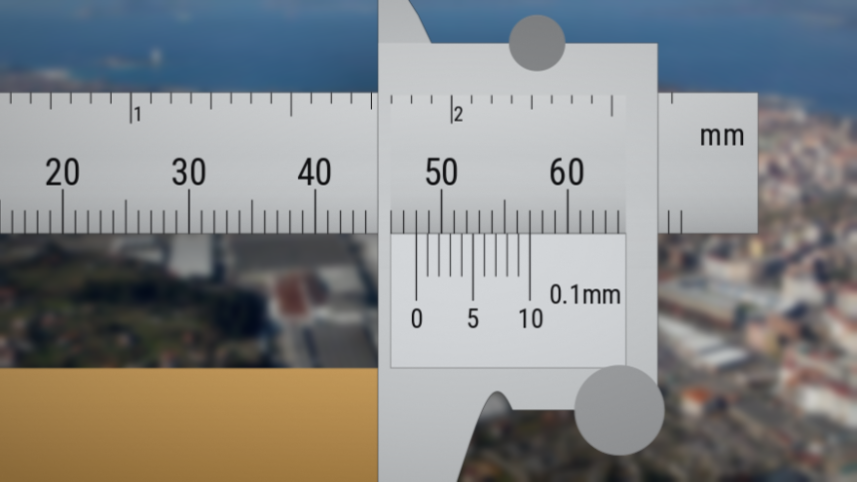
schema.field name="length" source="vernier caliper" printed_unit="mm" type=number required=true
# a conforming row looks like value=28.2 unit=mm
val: value=48.0 unit=mm
